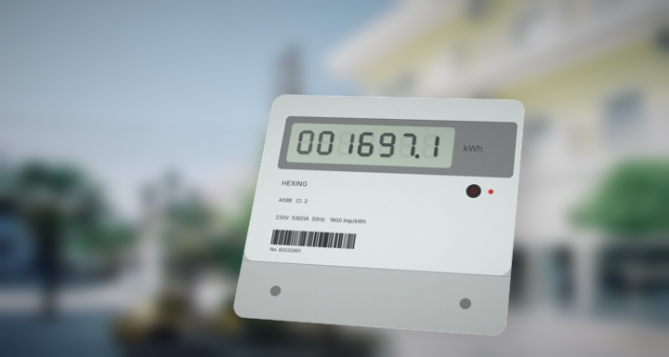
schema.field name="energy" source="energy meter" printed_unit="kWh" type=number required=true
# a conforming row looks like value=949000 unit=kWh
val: value=1697.1 unit=kWh
